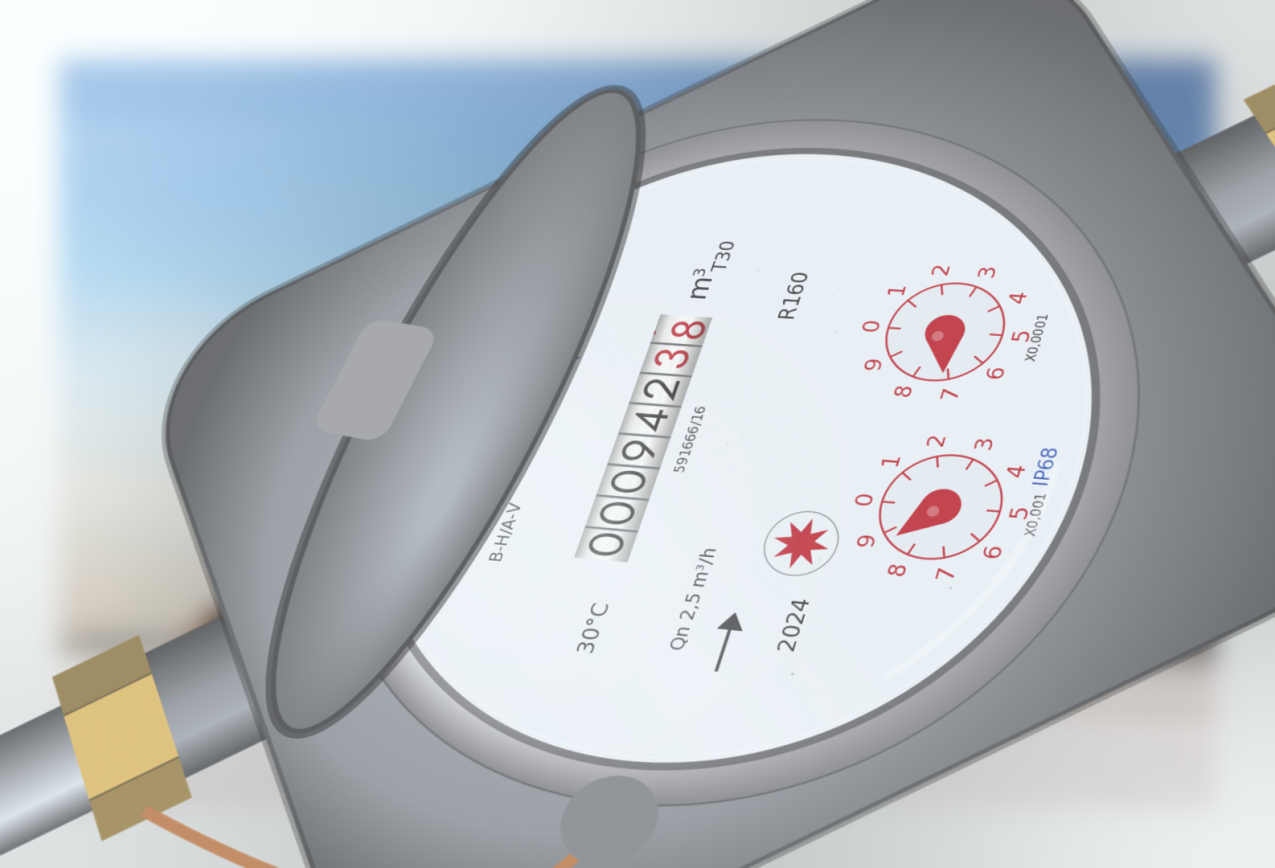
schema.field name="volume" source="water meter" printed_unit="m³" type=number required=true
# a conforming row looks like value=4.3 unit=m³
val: value=942.3787 unit=m³
